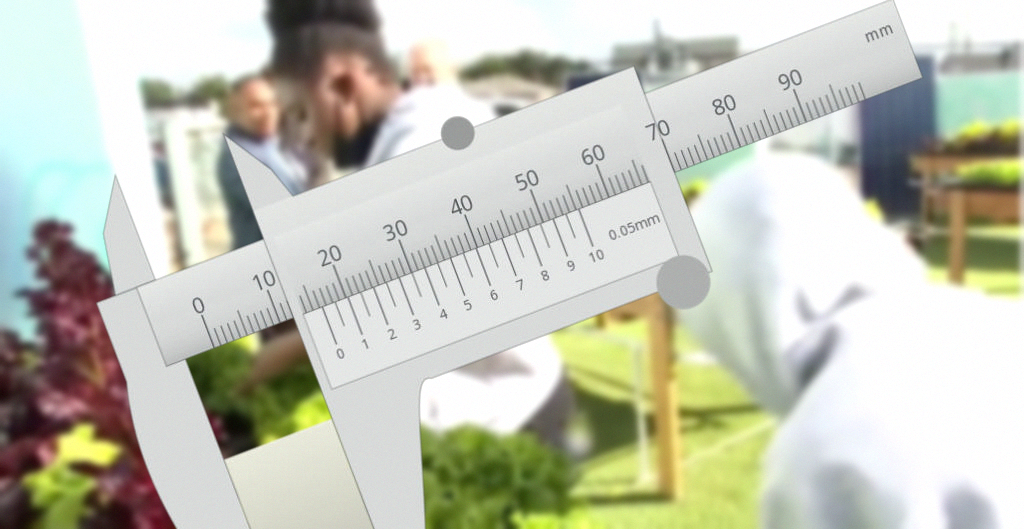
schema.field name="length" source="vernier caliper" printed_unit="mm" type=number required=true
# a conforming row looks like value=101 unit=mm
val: value=16.4 unit=mm
